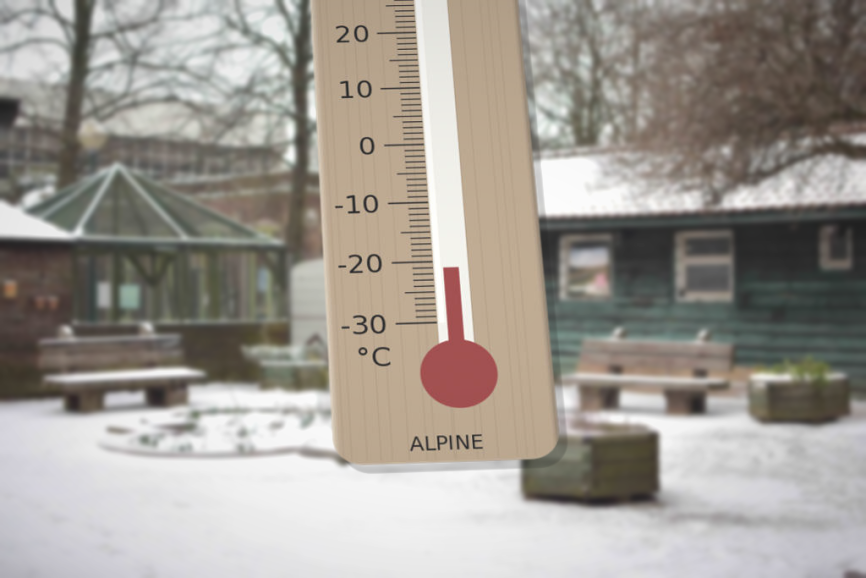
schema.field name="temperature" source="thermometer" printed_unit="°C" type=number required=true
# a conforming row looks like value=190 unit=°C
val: value=-21 unit=°C
